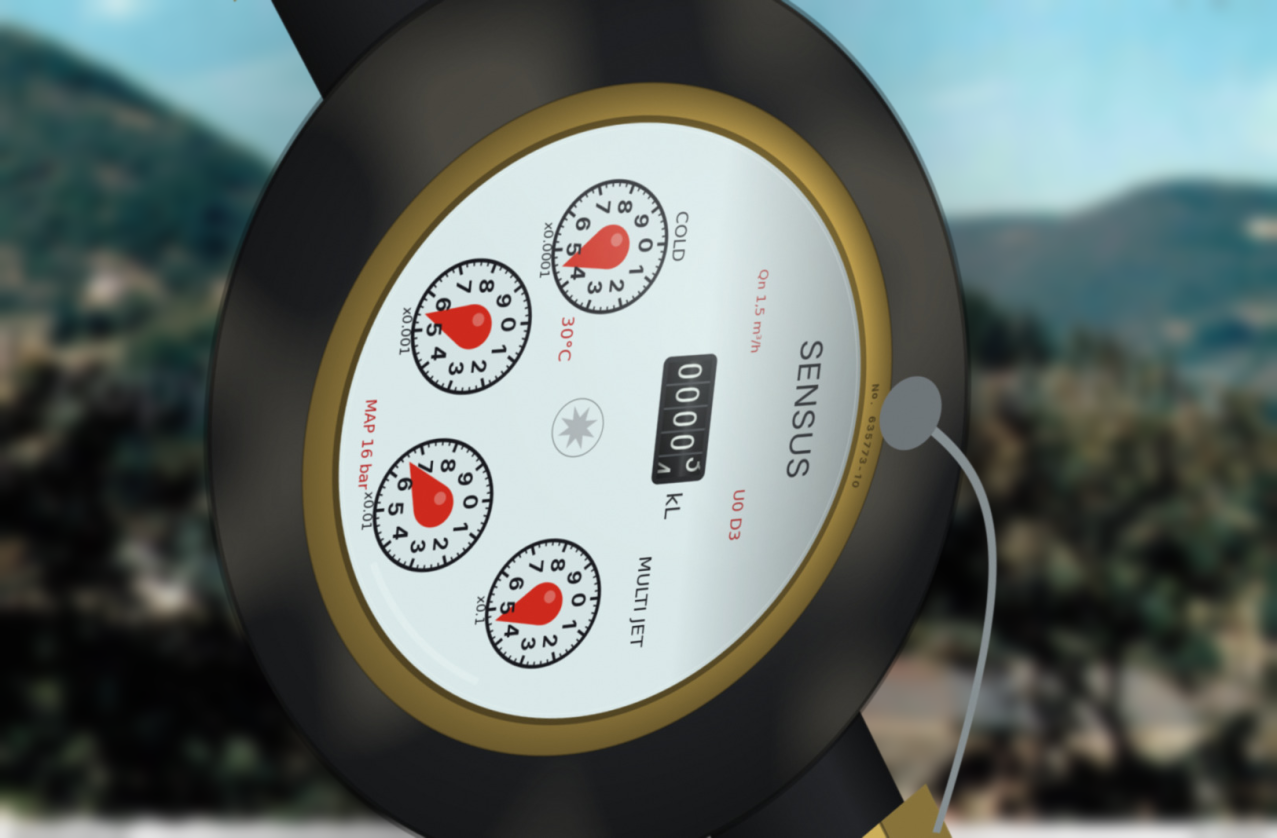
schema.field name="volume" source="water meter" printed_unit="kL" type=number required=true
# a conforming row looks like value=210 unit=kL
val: value=3.4654 unit=kL
